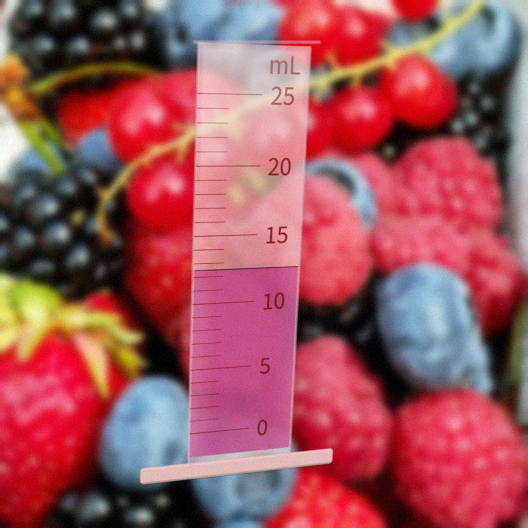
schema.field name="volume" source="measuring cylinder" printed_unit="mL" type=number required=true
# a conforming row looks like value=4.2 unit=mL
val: value=12.5 unit=mL
